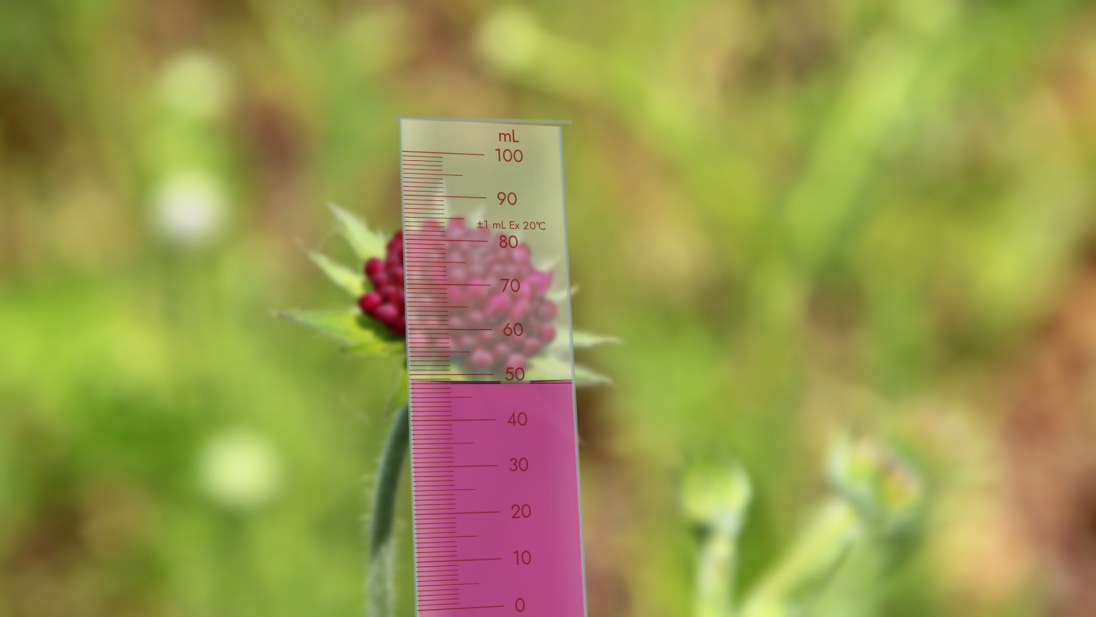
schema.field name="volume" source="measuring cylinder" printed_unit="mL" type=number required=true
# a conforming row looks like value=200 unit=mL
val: value=48 unit=mL
